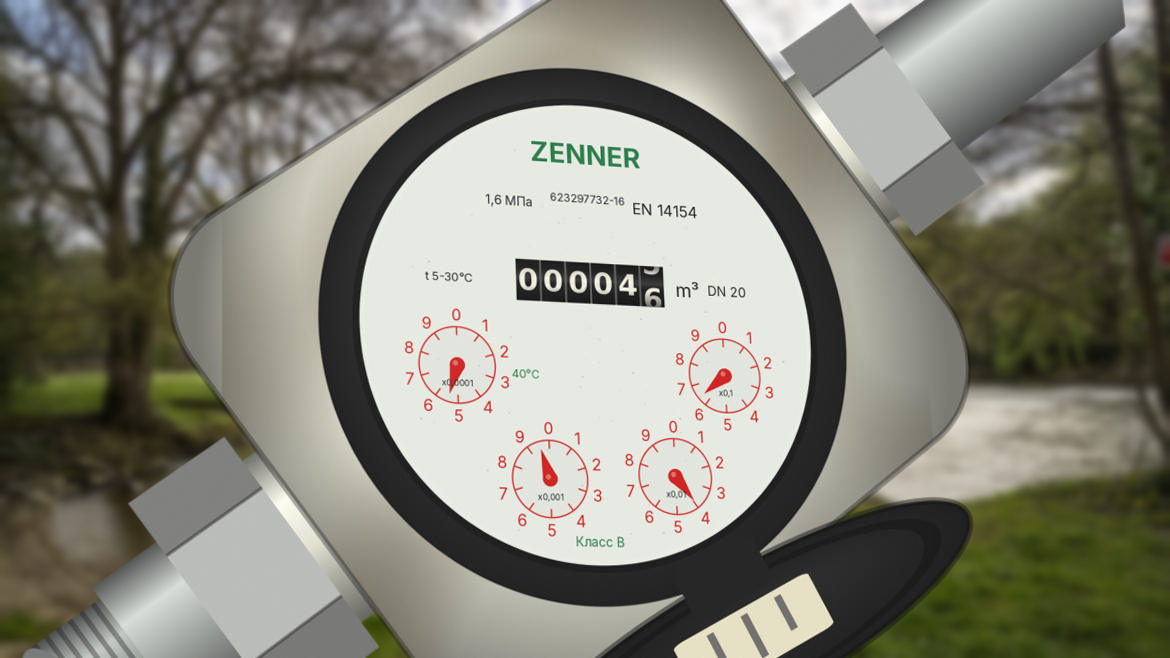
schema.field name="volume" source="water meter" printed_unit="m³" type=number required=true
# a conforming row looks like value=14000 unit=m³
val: value=45.6395 unit=m³
